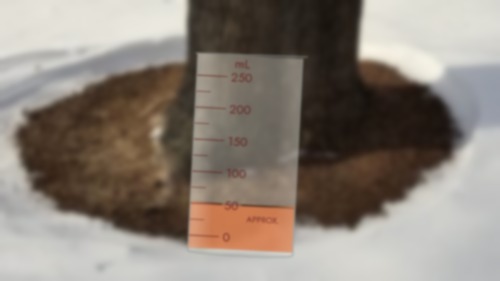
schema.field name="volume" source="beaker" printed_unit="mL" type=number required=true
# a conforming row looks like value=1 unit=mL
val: value=50 unit=mL
